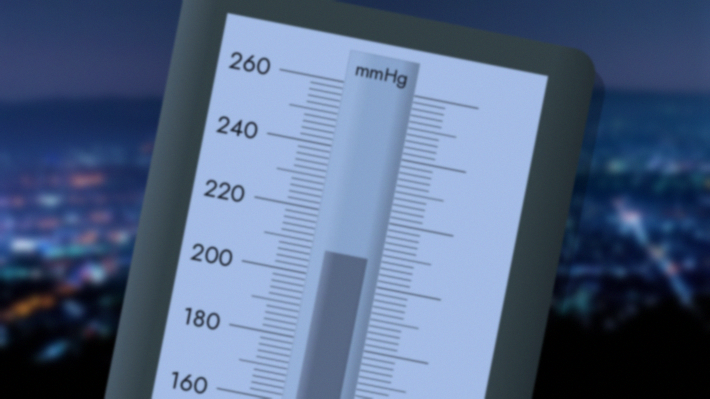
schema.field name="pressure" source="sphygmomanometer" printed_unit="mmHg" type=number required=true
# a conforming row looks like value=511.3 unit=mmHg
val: value=208 unit=mmHg
